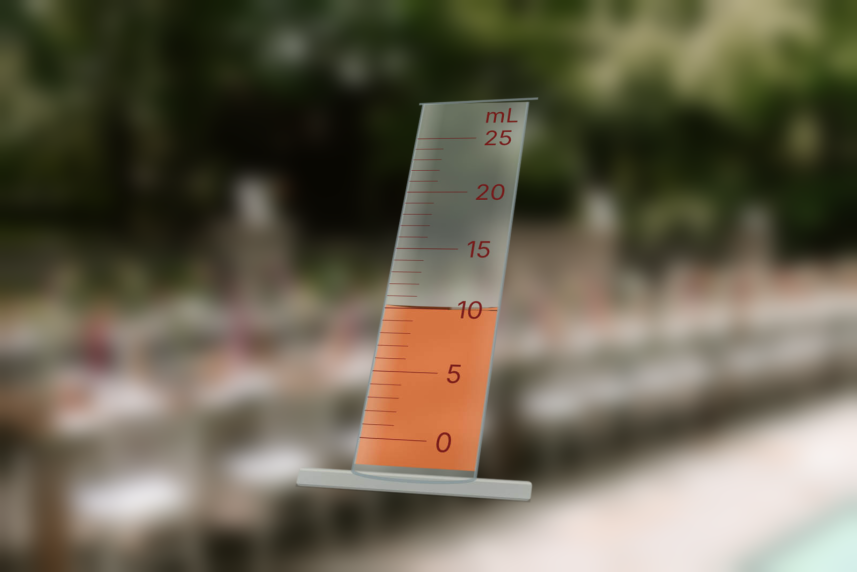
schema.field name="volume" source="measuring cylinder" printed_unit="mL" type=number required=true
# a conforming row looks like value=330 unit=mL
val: value=10 unit=mL
